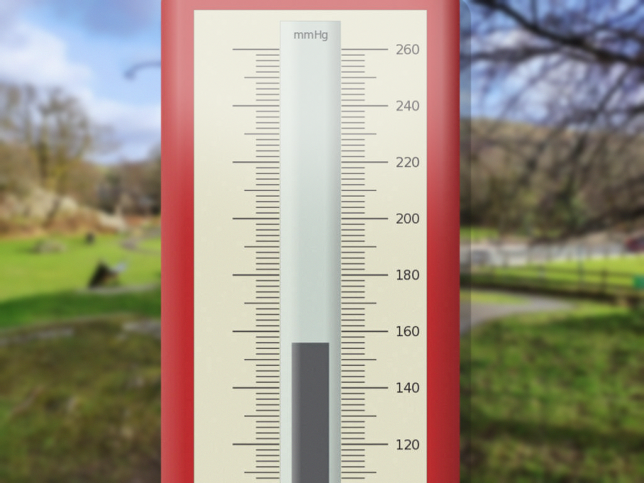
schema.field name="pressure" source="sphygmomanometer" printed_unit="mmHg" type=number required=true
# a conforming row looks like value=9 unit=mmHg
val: value=156 unit=mmHg
